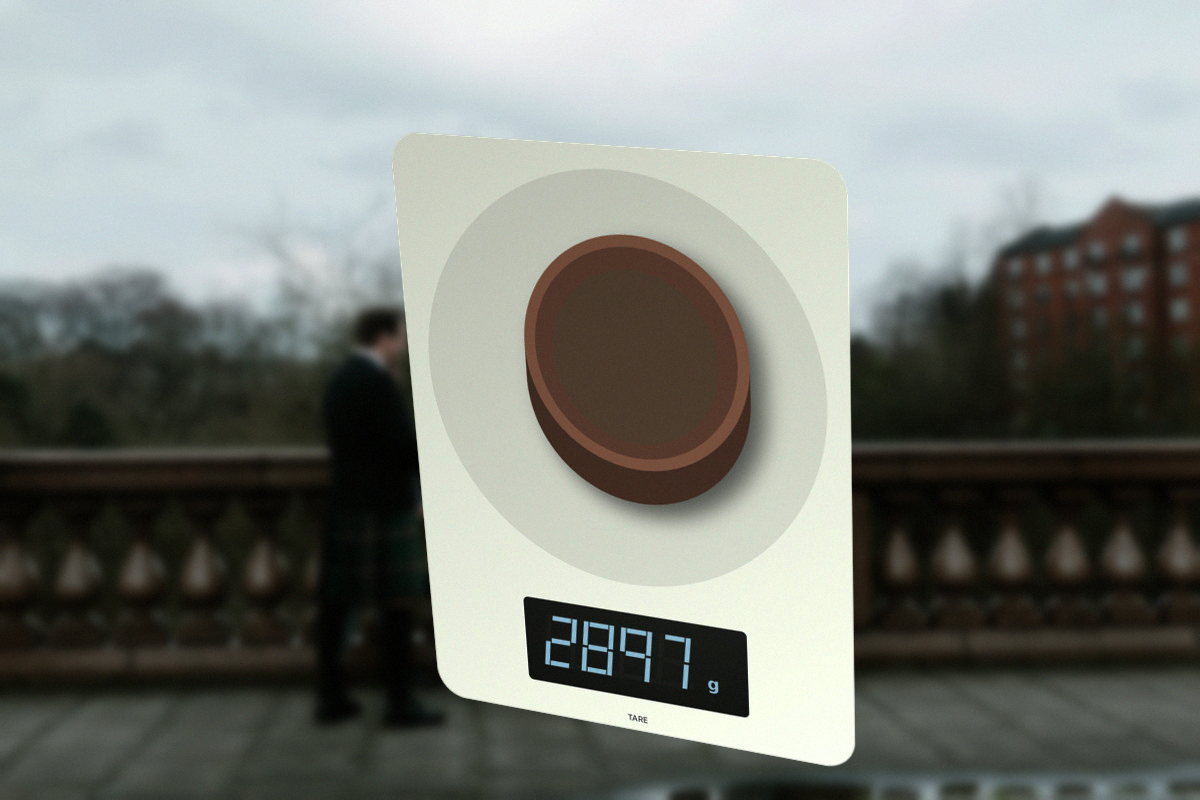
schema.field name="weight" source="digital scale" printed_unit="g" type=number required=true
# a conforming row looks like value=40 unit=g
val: value=2897 unit=g
